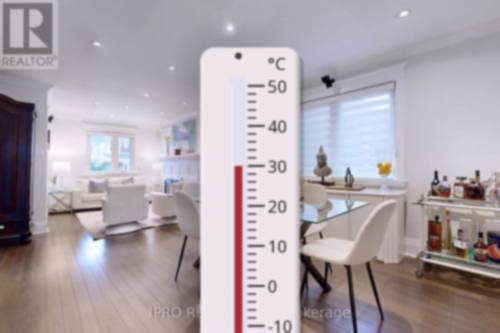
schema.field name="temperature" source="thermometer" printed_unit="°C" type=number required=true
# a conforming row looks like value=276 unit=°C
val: value=30 unit=°C
